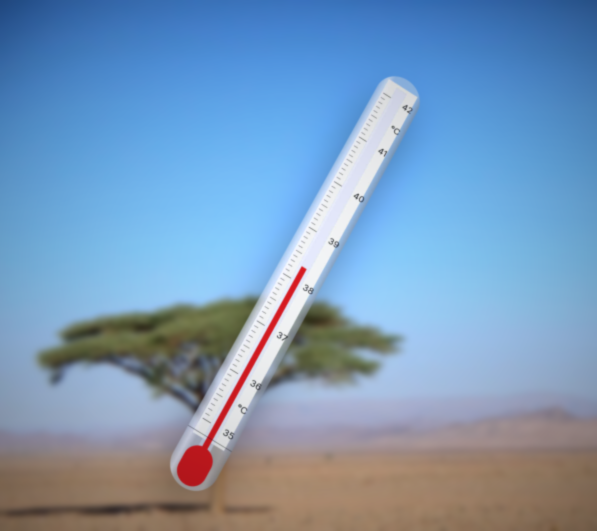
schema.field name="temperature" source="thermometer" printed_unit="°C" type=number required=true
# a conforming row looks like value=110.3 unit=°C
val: value=38.3 unit=°C
